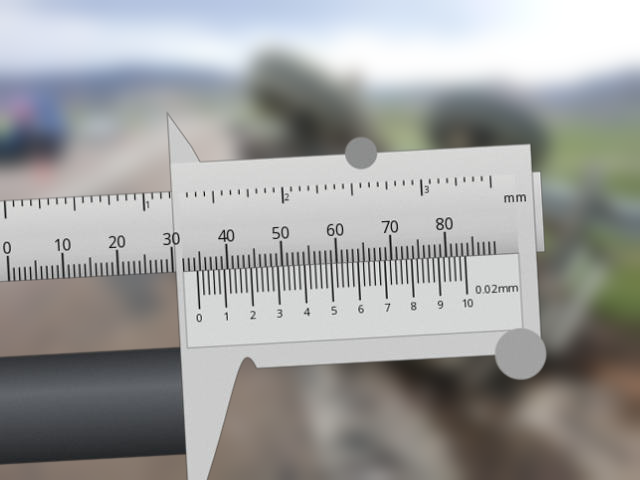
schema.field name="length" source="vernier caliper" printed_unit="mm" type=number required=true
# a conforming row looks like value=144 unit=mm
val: value=34.5 unit=mm
